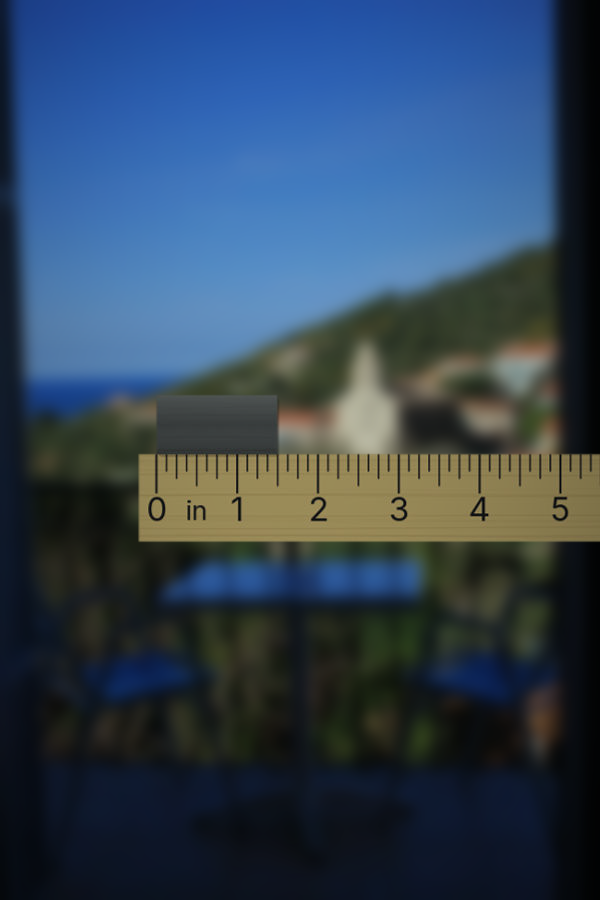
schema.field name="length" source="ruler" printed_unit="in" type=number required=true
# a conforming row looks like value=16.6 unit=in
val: value=1.5 unit=in
